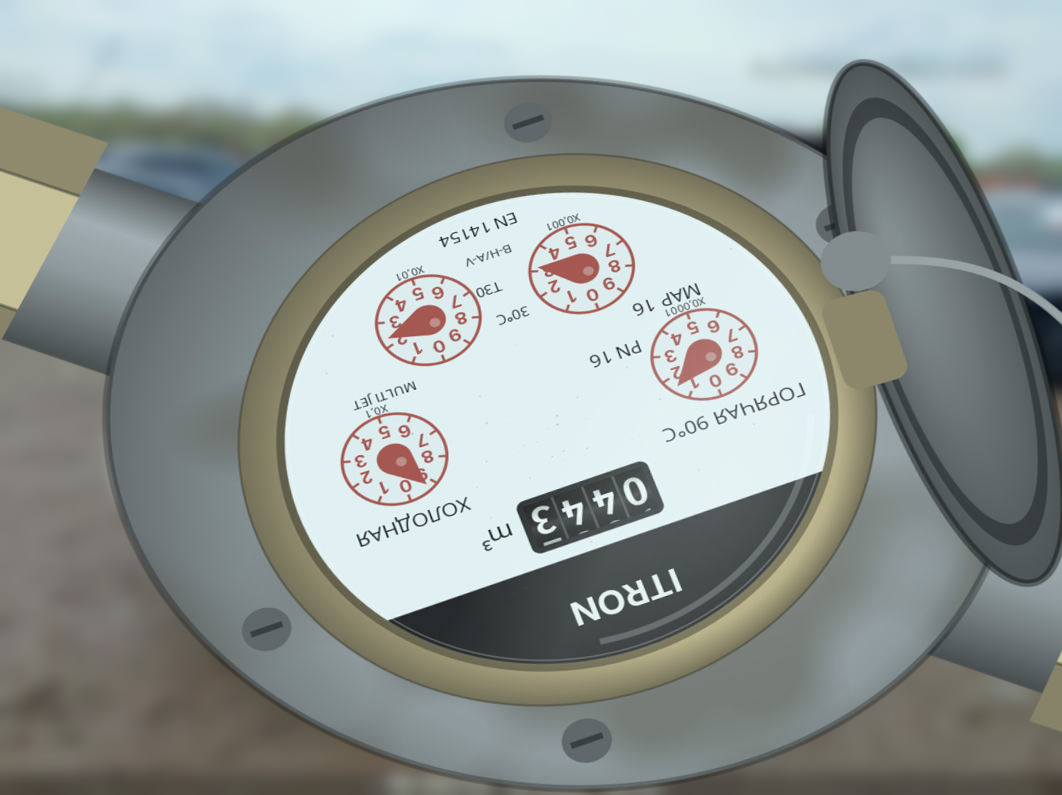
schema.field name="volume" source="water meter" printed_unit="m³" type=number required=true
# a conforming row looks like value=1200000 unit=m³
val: value=442.9231 unit=m³
